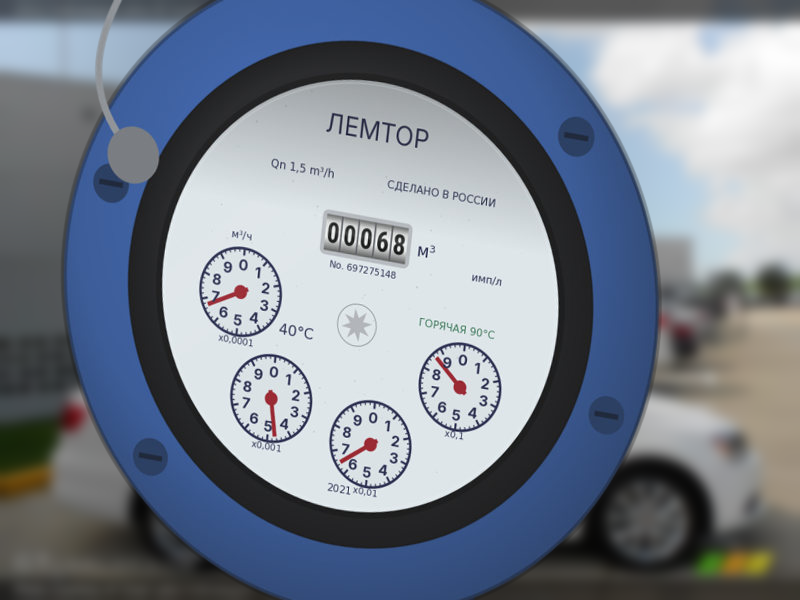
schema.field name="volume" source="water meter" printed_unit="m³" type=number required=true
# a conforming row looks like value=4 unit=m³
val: value=68.8646 unit=m³
